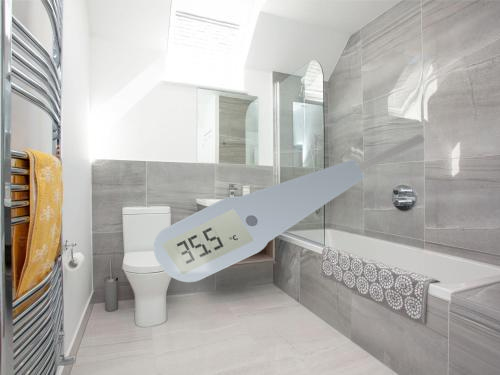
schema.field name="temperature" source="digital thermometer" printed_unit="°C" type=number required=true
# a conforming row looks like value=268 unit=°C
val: value=35.5 unit=°C
